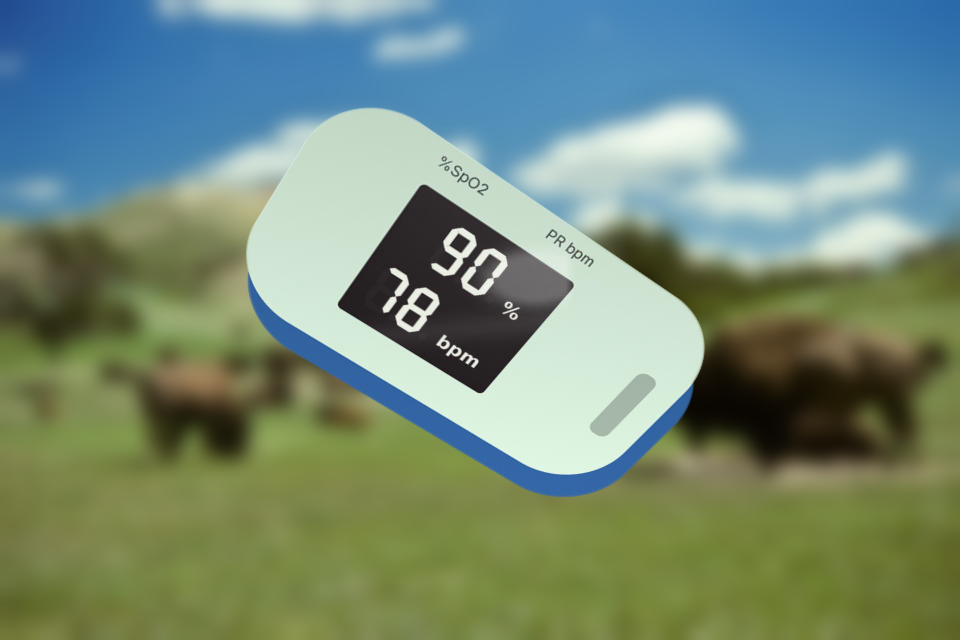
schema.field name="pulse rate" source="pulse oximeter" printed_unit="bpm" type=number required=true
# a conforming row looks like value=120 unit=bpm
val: value=78 unit=bpm
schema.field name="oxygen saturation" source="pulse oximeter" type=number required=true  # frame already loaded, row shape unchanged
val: value=90 unit=%
